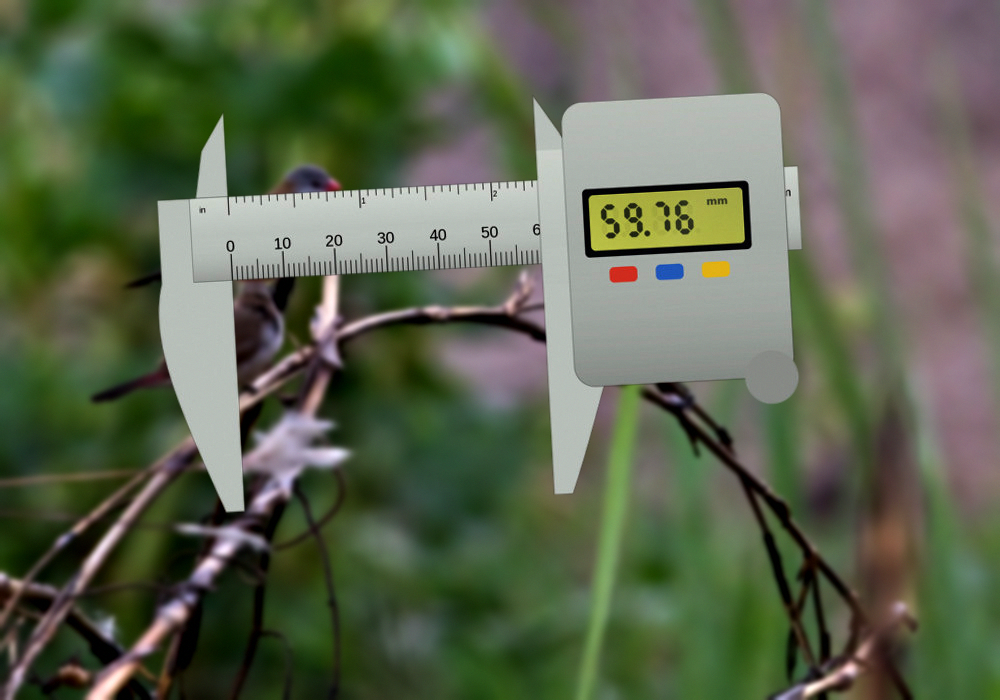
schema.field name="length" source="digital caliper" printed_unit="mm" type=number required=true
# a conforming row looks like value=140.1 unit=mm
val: value=59.76 unit=mm
